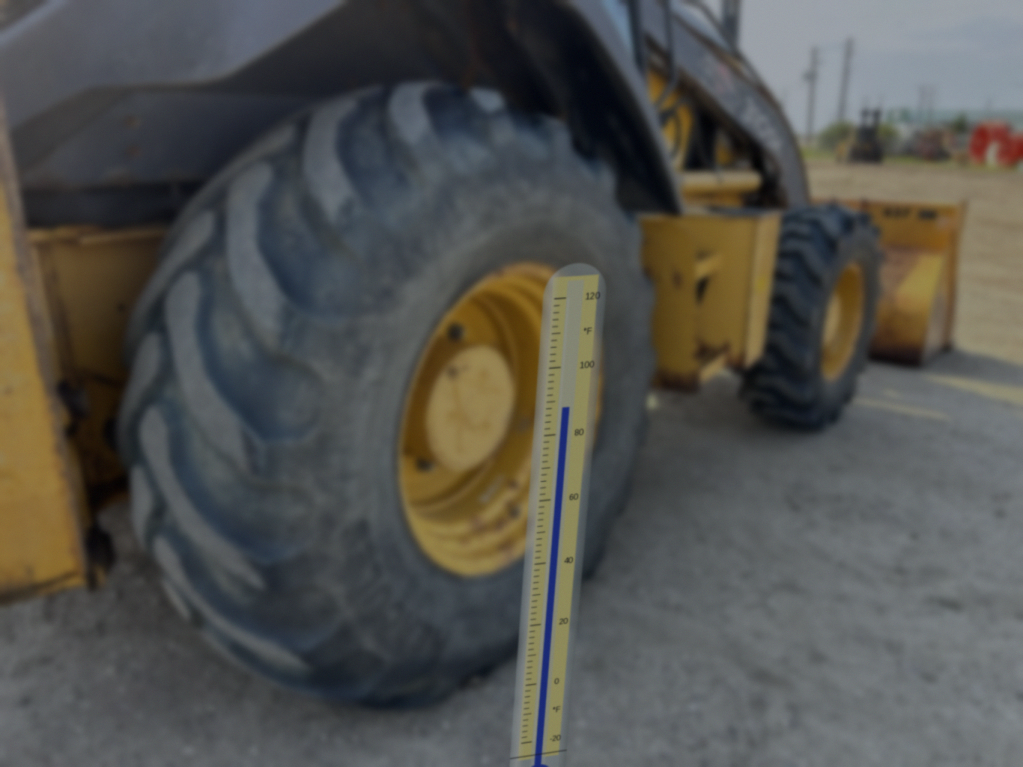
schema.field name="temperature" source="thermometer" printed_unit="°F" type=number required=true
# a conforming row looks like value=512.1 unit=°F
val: value=88 unit=°F
